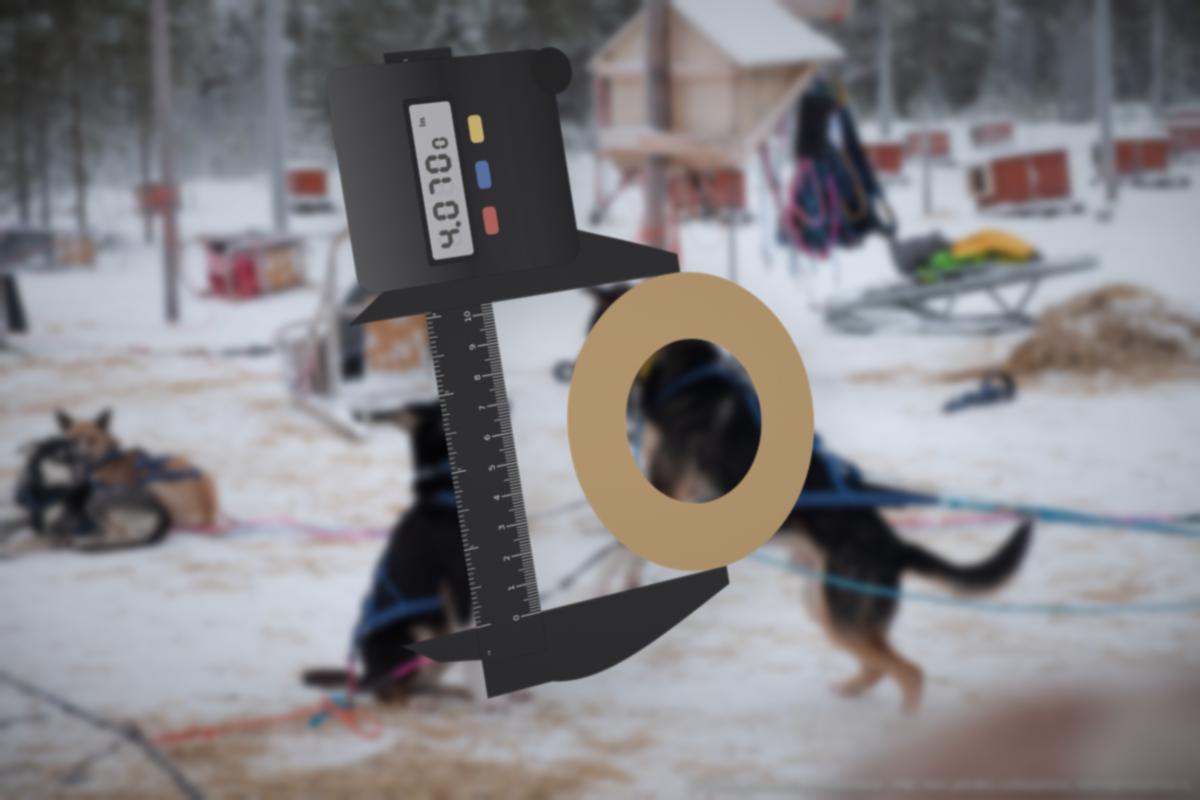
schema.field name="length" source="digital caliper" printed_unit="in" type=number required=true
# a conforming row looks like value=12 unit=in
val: value=4.0700 unit=in
